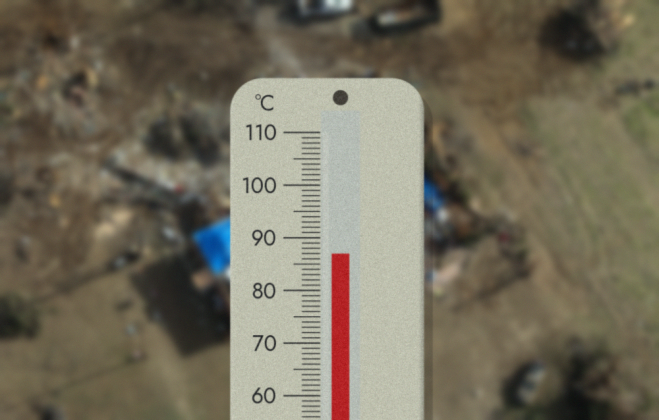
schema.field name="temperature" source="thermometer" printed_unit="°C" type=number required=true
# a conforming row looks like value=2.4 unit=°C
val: value=87 unit=°C
